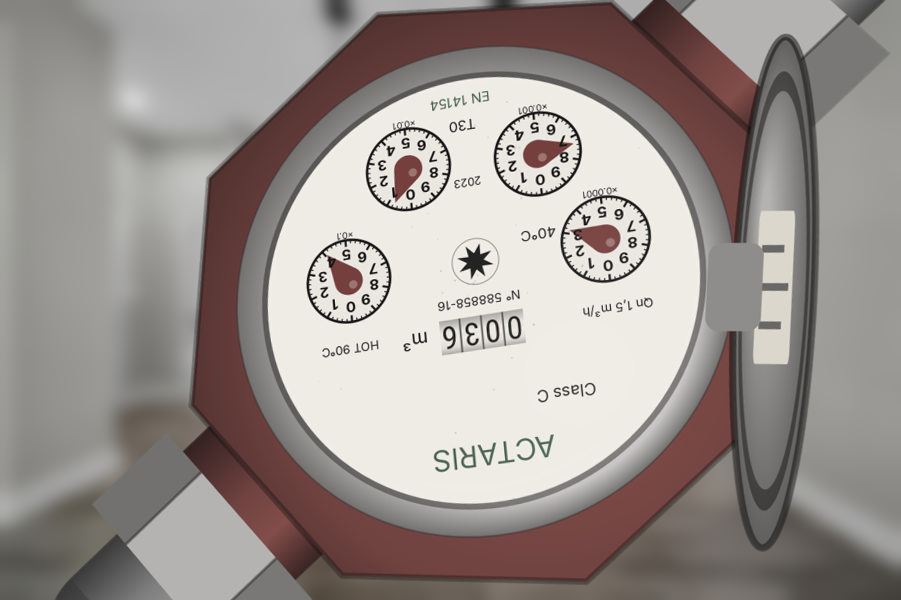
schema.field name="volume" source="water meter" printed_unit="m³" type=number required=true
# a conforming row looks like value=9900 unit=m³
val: value=36.4073 unit=m³
